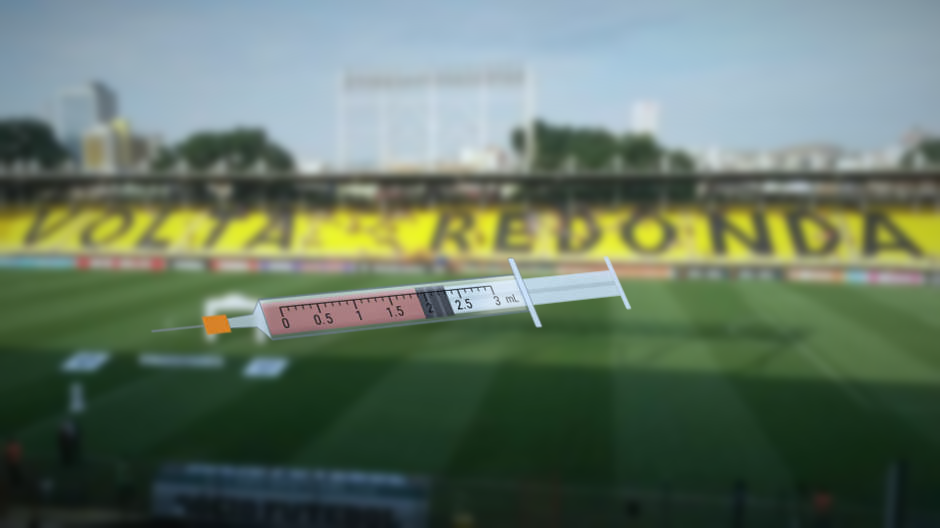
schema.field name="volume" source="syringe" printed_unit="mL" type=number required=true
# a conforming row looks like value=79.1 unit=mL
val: value=1.9 unit=mL
